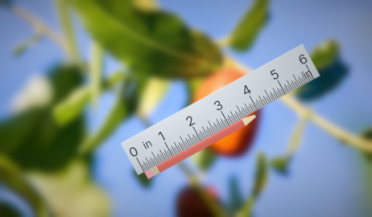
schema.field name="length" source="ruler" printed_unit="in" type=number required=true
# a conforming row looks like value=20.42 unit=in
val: value=4 unit=in
